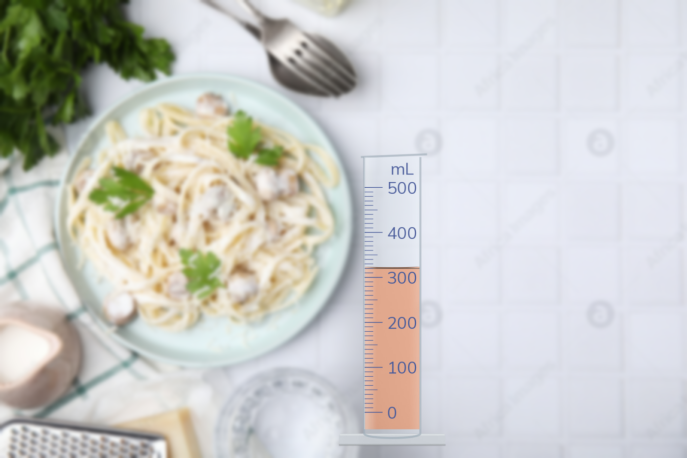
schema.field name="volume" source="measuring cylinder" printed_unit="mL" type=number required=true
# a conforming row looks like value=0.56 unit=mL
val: value=320 unit=mL
